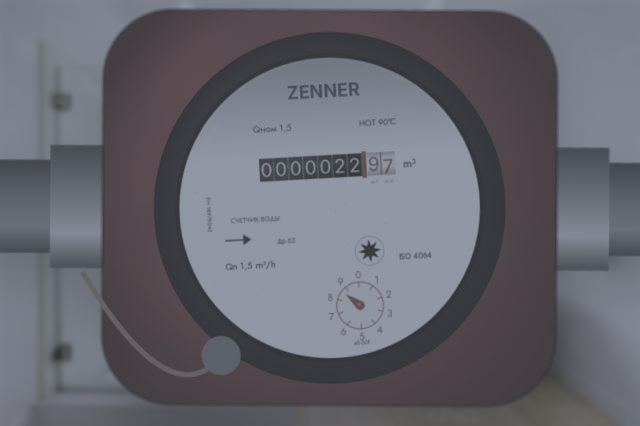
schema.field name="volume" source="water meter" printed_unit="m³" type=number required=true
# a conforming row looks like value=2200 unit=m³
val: value=22.968 unit=m³
